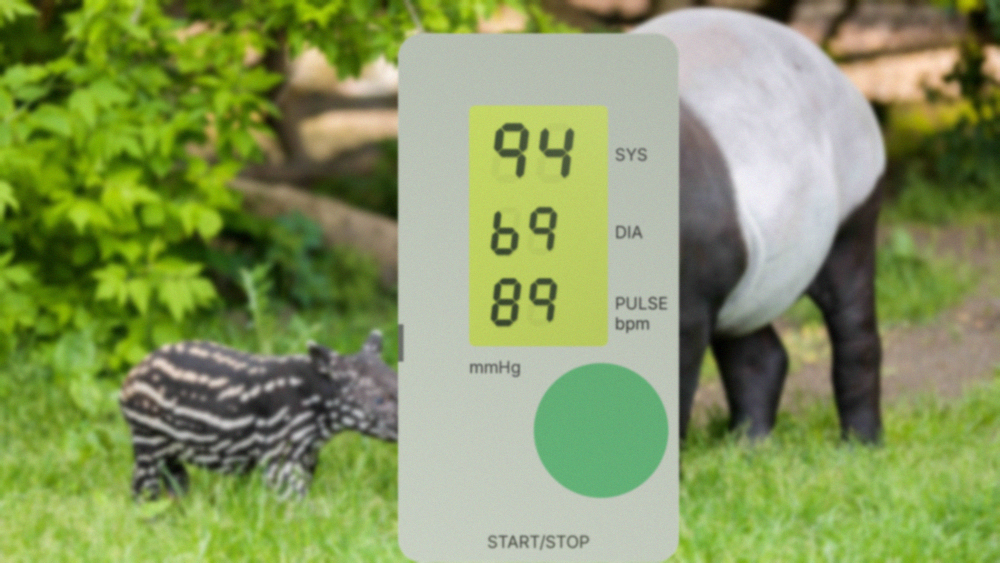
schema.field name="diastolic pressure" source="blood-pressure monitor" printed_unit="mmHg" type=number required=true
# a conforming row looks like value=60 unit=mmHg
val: value=69 unit=mmHg
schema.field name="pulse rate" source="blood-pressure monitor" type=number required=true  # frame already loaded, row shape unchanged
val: value=89 unit=bpm
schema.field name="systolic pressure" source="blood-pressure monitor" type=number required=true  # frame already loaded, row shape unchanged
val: value=94 unit=mmHg
